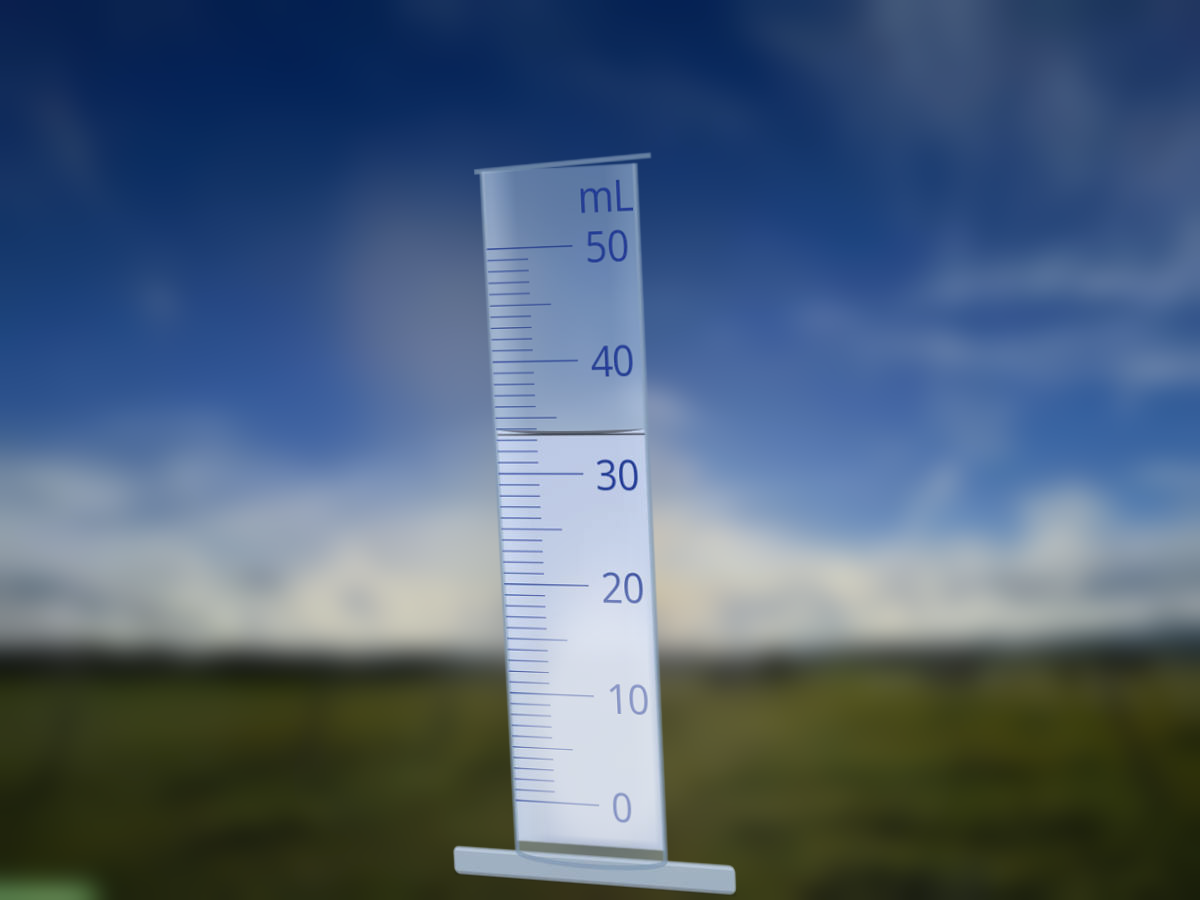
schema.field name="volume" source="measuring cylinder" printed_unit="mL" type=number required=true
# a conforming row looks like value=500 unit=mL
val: value=33.5 unit=mL
